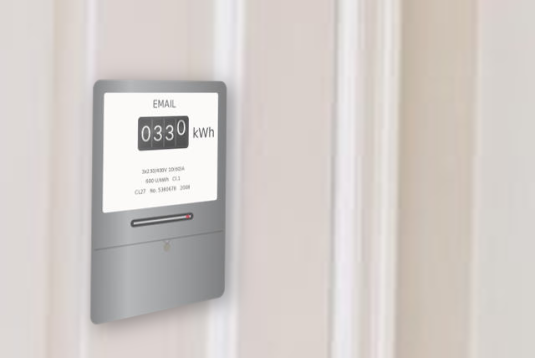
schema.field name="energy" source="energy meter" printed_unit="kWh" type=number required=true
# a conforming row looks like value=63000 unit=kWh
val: value=330 unit=kWh
